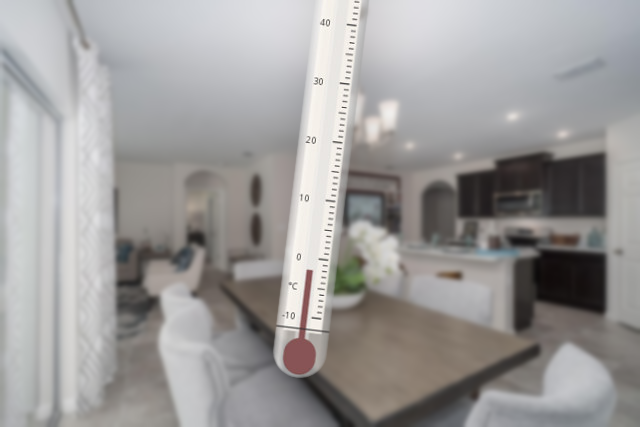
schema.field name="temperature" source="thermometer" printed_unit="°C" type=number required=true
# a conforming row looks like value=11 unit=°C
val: value=-2 unit=°C
